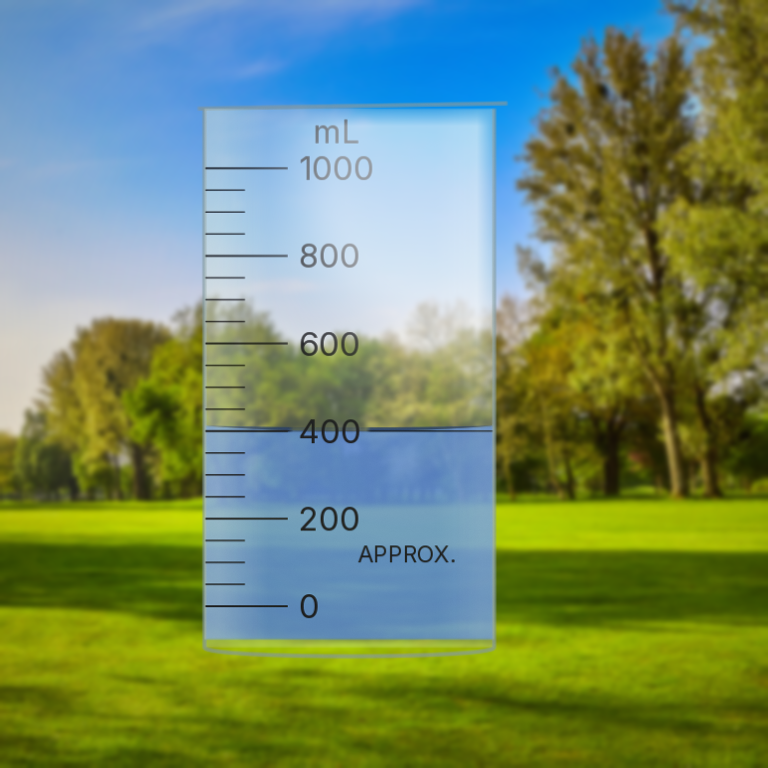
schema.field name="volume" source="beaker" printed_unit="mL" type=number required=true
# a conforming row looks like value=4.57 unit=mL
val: value=400 unit=mL
